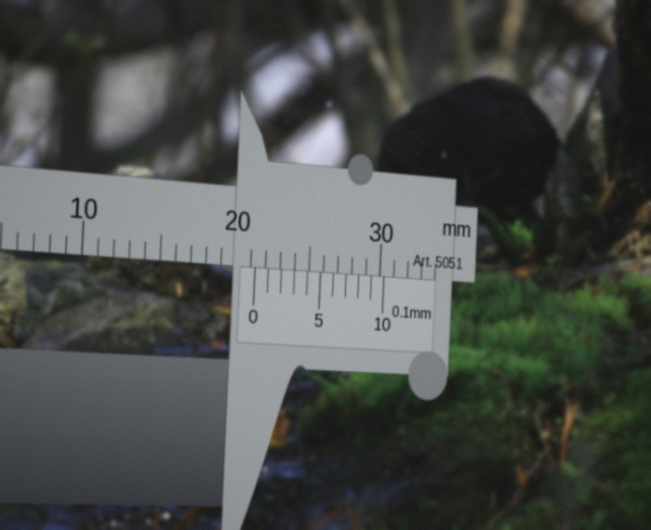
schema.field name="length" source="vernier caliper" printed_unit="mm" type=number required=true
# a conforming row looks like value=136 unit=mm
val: value=21.3 unit=mm
